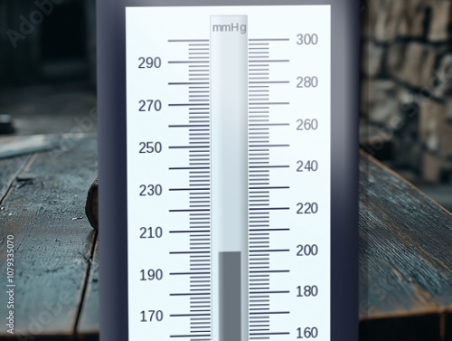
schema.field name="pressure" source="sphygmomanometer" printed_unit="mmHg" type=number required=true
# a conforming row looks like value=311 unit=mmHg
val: value=200 unit=mmHg
